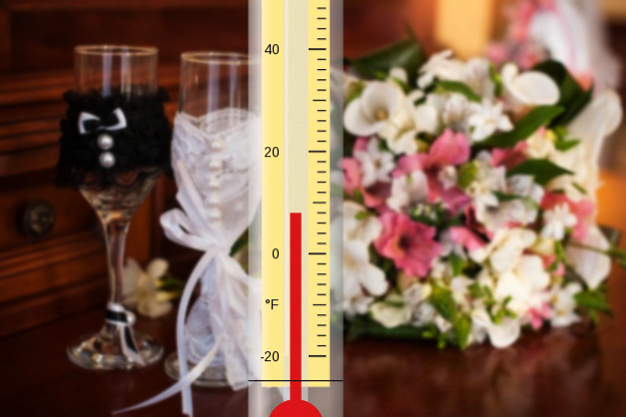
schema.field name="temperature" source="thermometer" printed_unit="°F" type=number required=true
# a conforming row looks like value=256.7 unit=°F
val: value=8 unit=°F
